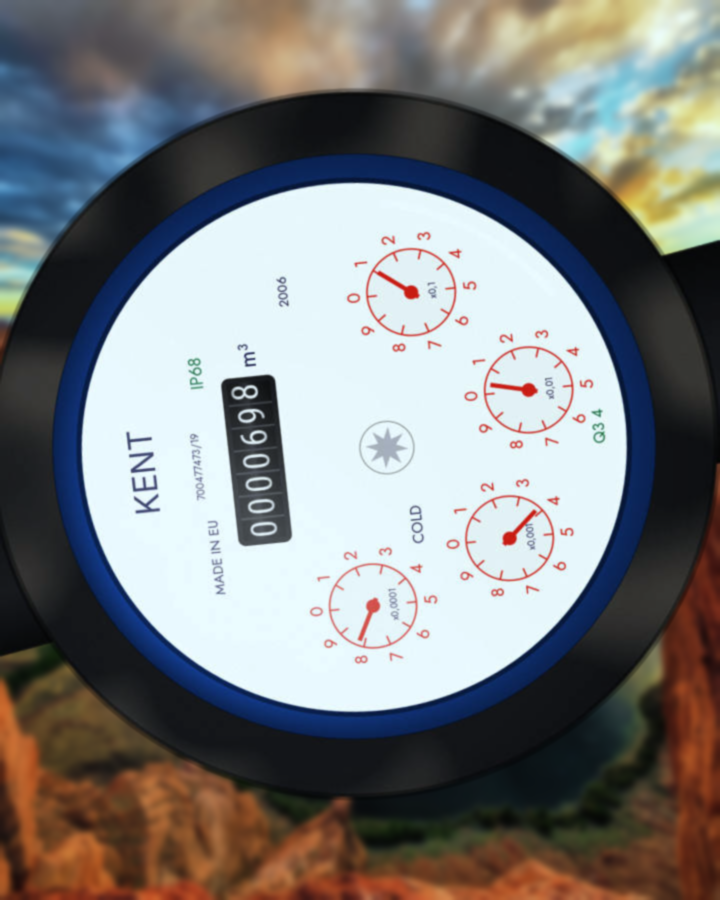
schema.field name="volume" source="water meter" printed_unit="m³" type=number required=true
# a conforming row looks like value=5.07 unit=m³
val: value=698.1038 unit=m³
